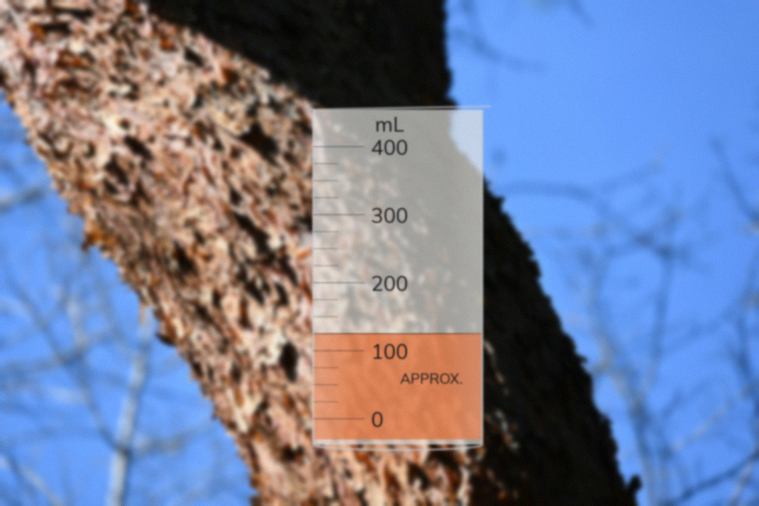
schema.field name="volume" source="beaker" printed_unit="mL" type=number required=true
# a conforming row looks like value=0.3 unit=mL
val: value=125 unit=mL
